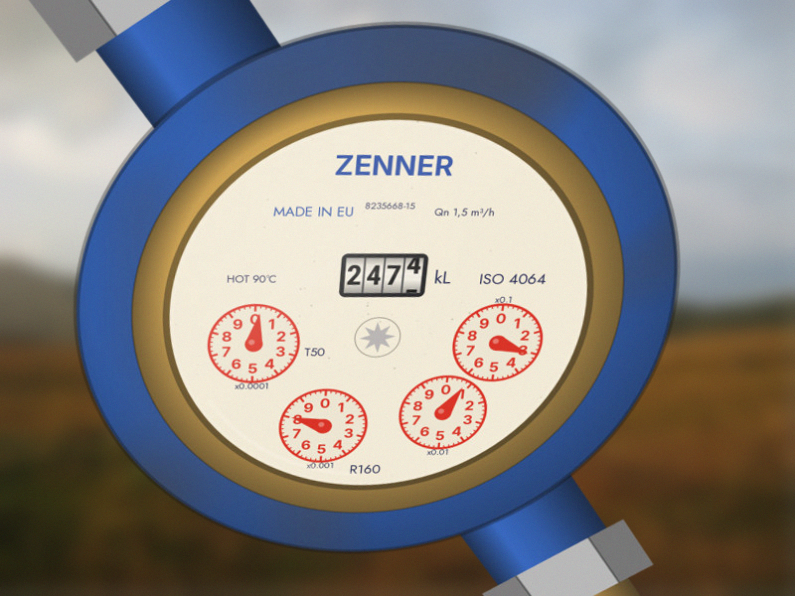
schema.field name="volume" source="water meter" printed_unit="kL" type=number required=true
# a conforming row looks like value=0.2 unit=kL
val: value=2474.3080 unit=kL
